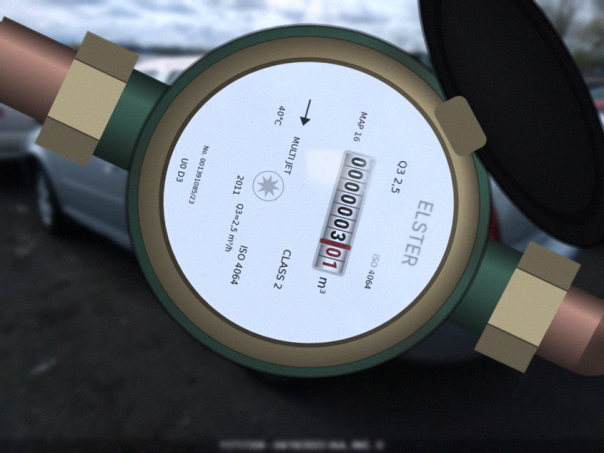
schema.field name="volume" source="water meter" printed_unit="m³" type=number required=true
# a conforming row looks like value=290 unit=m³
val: value=3.01 unit=m³
